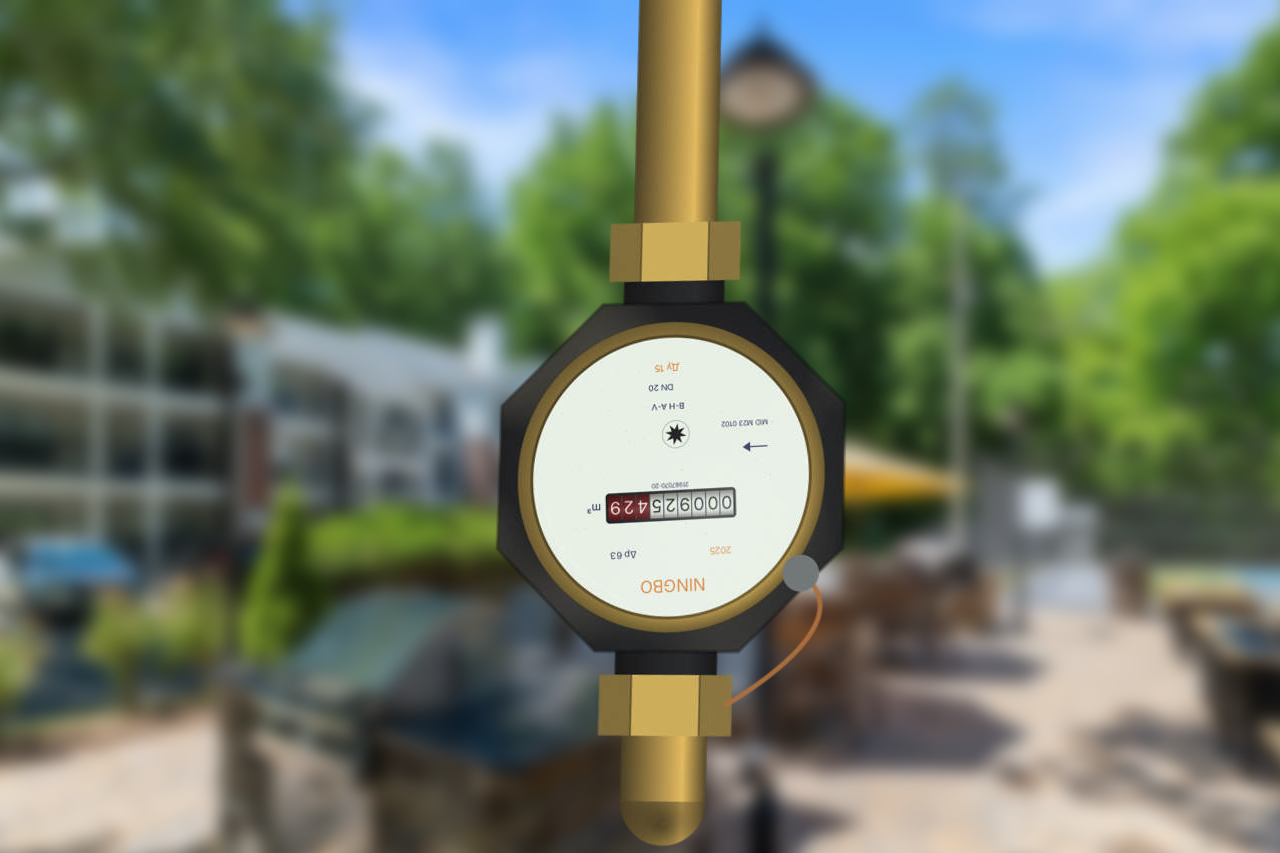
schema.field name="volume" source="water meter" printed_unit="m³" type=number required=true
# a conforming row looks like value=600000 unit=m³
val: value=925.429 unit=m³
